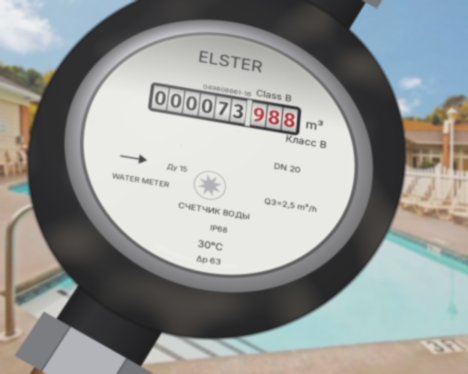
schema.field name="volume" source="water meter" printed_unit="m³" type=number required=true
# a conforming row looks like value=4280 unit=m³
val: value=73.988 unit=m³
